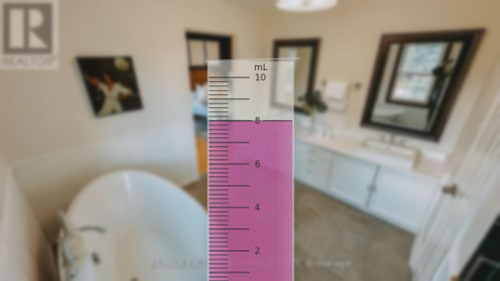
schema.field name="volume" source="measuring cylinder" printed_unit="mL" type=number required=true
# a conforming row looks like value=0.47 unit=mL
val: value=8 unit=mL
